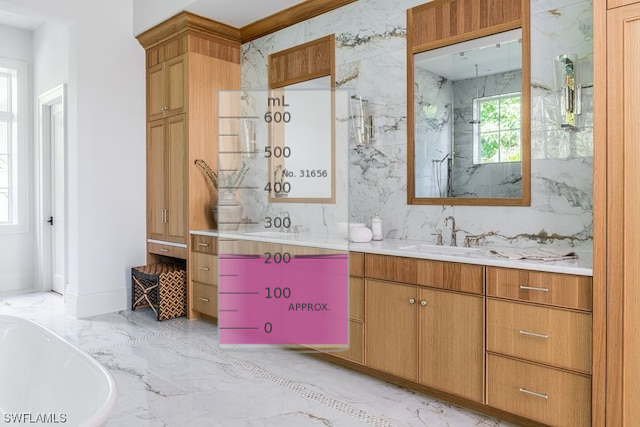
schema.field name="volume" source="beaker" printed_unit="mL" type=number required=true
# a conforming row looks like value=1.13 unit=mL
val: value=200 unit=mL
